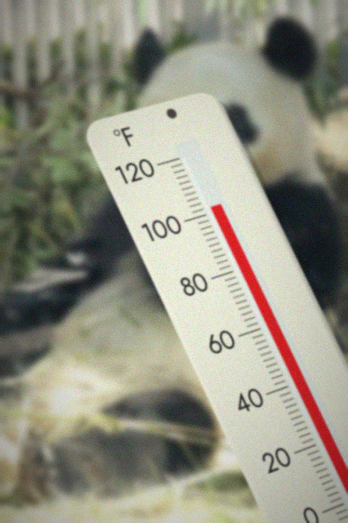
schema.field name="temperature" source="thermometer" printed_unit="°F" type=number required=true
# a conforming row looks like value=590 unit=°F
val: value=102 unit=°F
